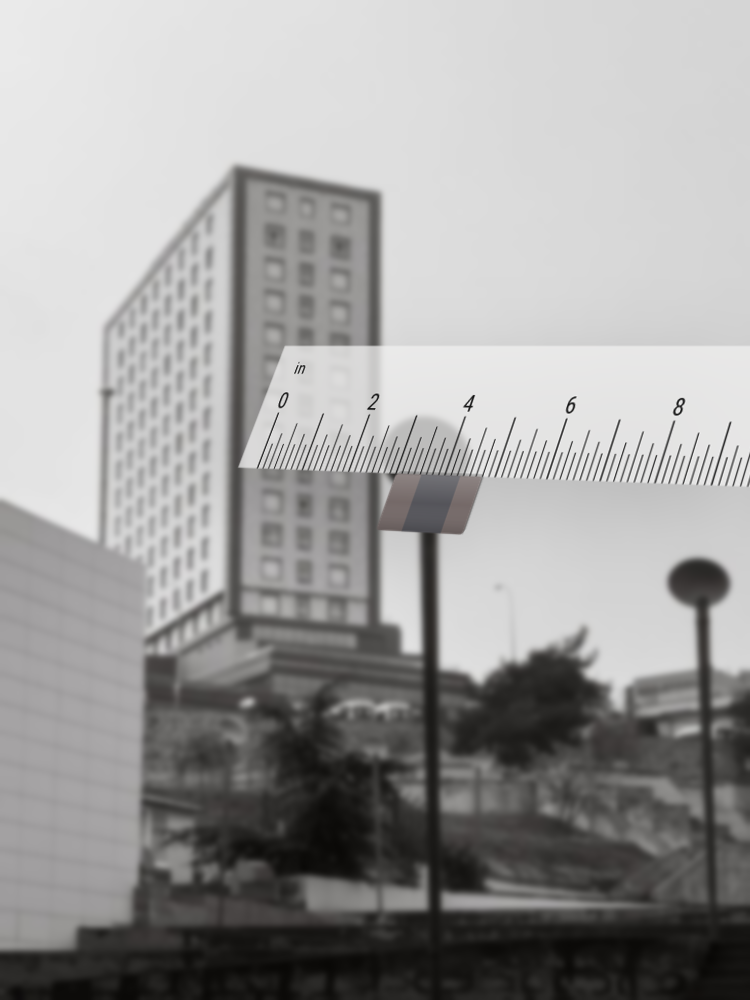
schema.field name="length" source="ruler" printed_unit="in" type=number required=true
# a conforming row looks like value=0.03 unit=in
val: value=1.75 unit=in
